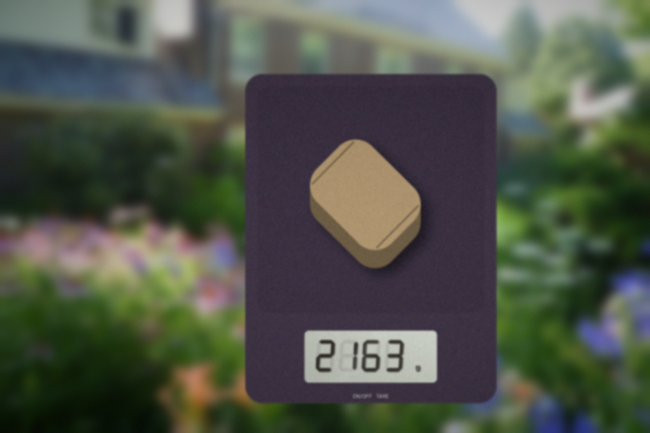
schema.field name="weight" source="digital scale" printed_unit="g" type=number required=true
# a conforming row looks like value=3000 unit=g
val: value=2163 unit=g
